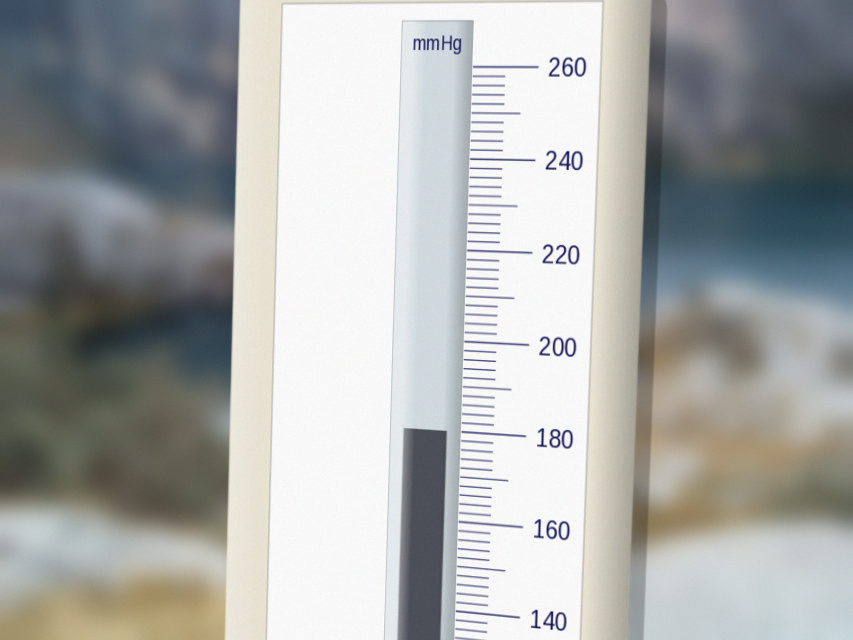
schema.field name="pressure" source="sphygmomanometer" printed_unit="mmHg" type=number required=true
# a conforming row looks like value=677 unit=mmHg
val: value=180 unit=mmHg
